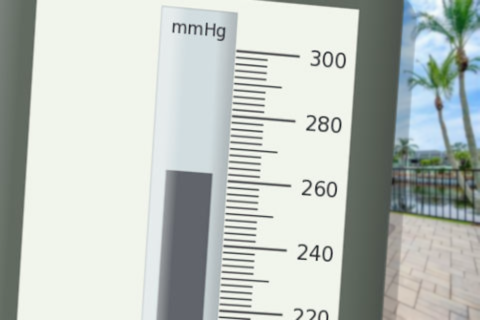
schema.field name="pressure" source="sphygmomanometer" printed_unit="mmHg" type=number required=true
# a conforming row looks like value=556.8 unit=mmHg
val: value=262 unit=mmHg
